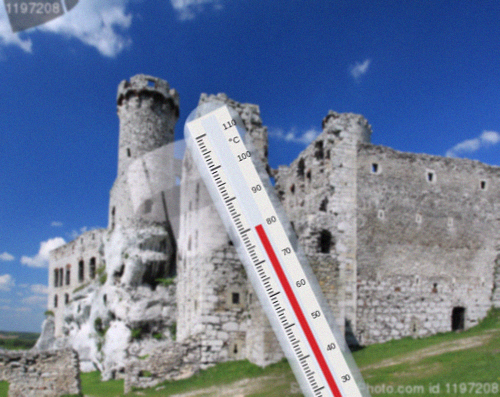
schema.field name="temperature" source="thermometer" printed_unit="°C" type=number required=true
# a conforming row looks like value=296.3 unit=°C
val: value=80 unit=°C
